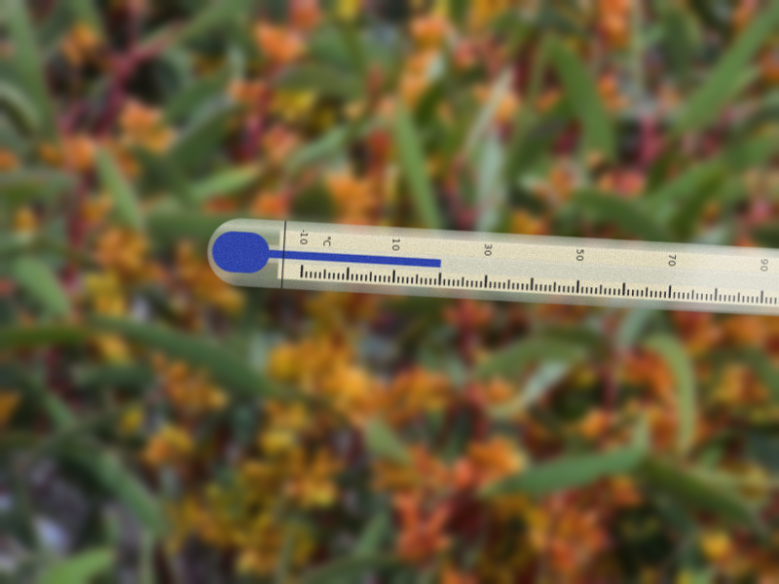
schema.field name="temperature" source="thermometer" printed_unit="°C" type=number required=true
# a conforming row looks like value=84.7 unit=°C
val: value=20 unit=°C
